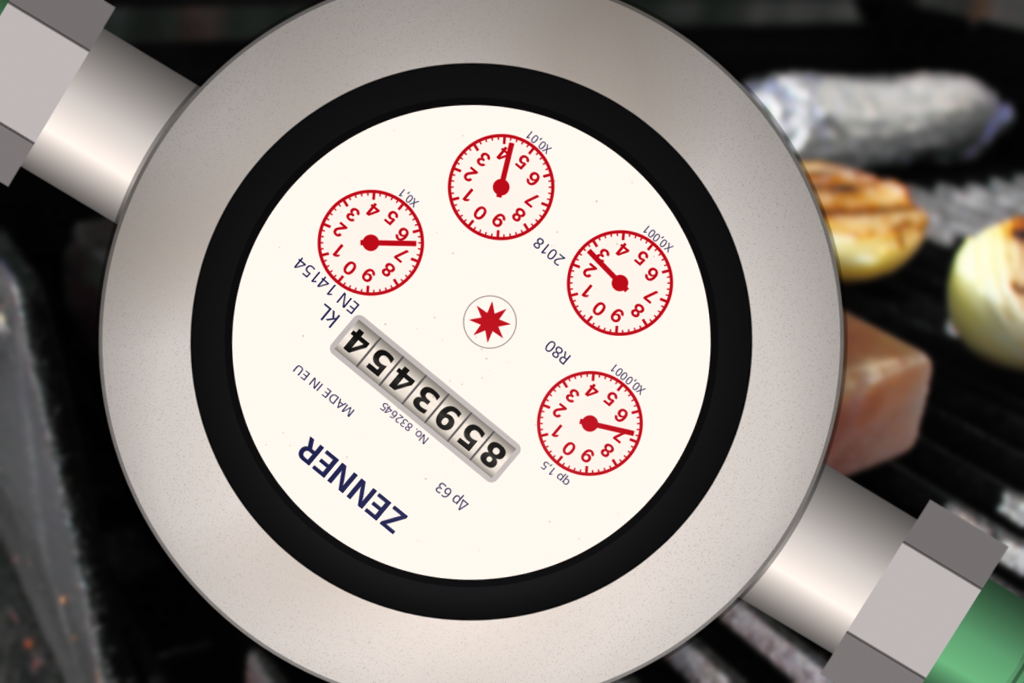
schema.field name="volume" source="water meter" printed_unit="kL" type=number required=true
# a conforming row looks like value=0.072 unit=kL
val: value=8593454.6426 unit=kL
